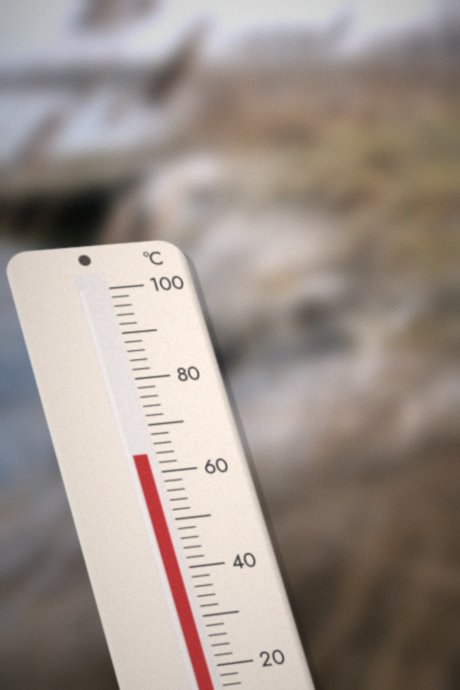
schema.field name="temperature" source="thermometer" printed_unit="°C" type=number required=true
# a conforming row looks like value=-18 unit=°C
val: value=64 unit=°C
